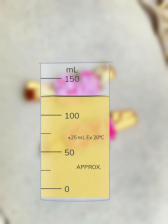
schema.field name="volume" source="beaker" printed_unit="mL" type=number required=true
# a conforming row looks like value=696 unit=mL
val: value=125 unit=mL
